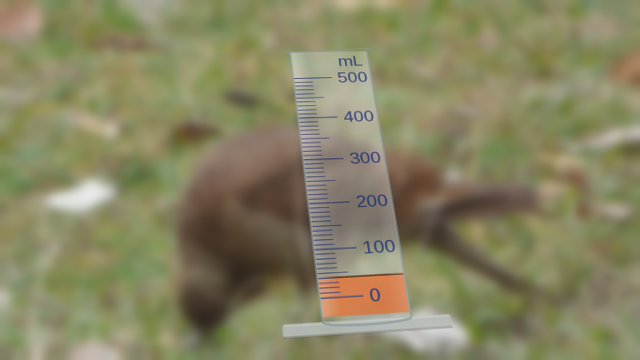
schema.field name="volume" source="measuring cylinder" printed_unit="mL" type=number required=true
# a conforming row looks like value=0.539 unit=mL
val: value=40 unit=mL
